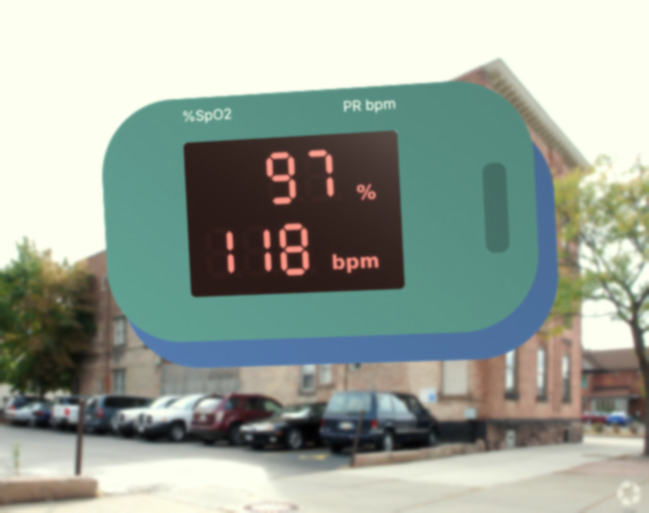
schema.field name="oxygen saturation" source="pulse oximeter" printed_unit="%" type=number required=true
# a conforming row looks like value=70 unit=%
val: value=97 unit=%
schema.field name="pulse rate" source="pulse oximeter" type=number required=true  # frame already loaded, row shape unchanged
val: value=118 unit=bpm
